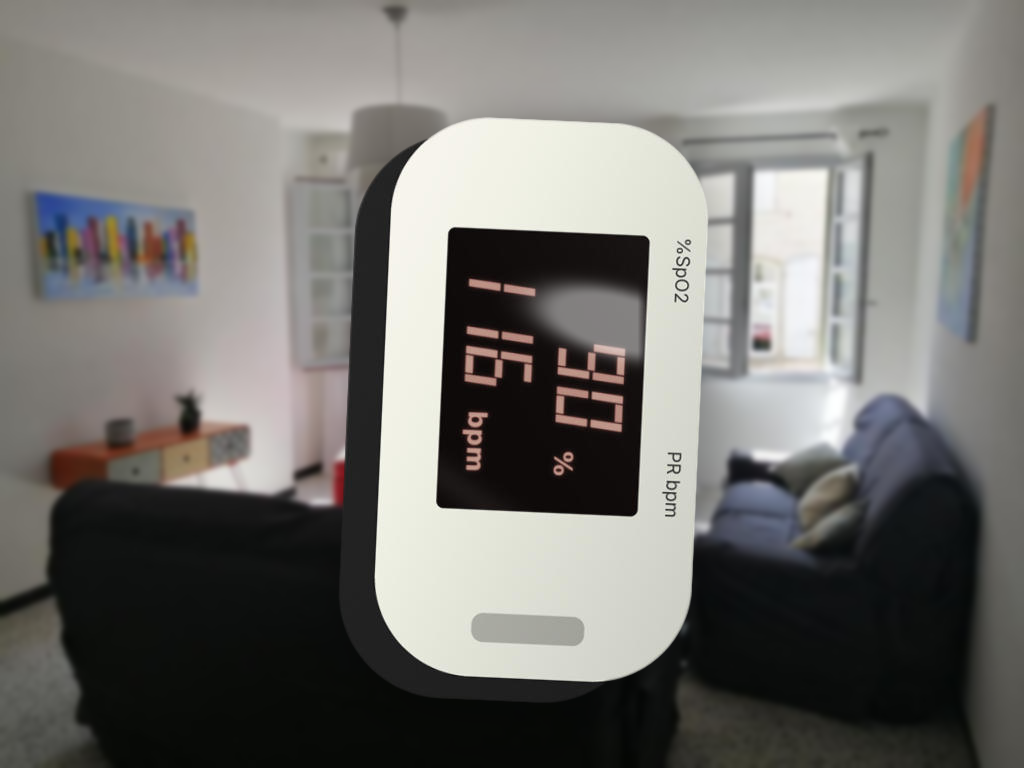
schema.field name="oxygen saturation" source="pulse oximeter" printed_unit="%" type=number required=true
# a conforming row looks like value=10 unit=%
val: value=90 unit=%
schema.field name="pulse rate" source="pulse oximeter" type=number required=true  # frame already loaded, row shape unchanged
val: value=116 unit=bpm
